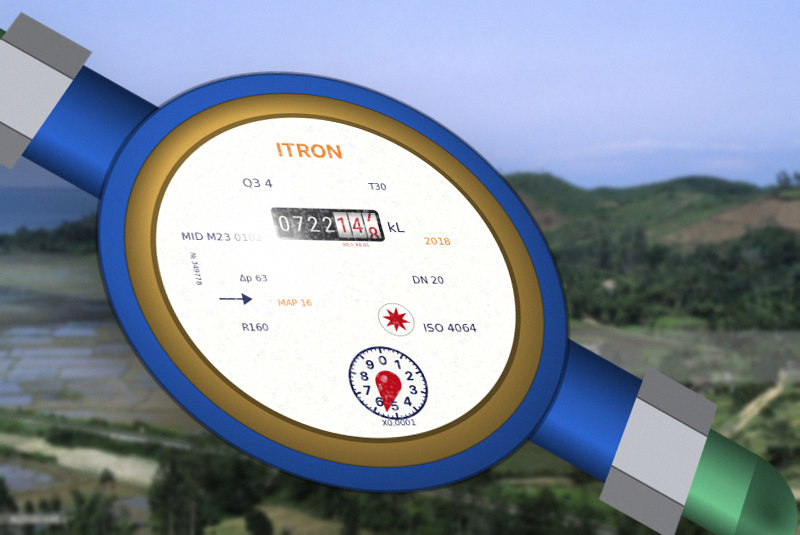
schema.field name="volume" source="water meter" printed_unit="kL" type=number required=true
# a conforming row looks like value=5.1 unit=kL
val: value=722.1475 unit=kL
